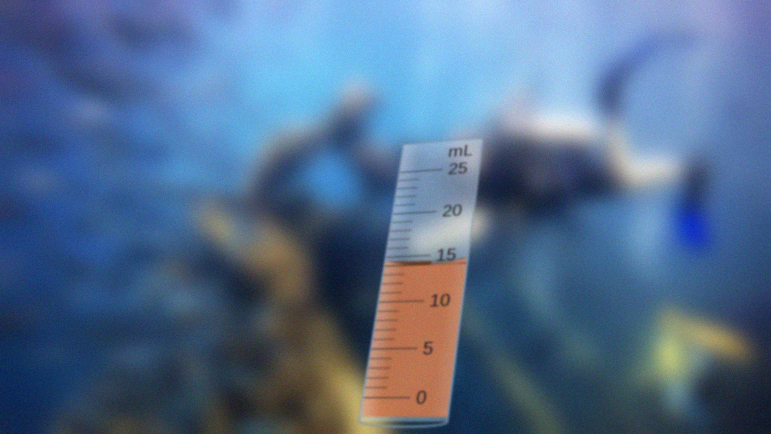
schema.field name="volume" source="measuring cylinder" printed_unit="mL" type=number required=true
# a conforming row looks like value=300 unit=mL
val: value=14 unit=mL
